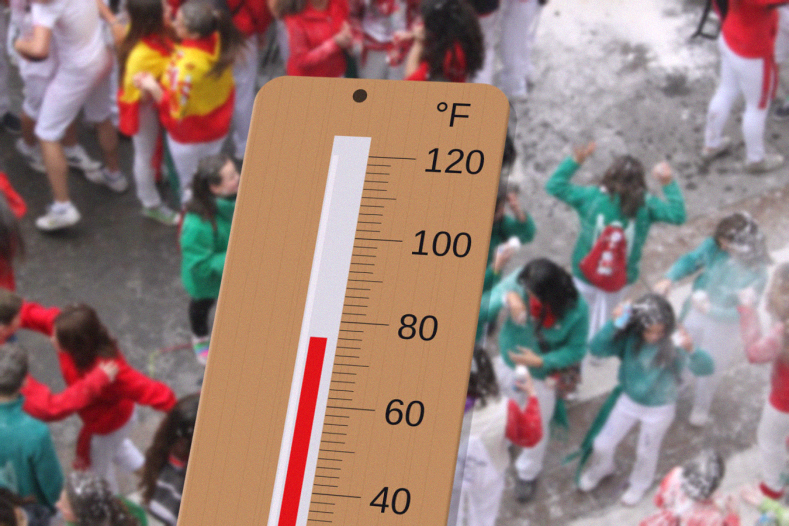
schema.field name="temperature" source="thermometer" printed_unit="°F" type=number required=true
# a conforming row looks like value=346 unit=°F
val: value=76 unit=°F
